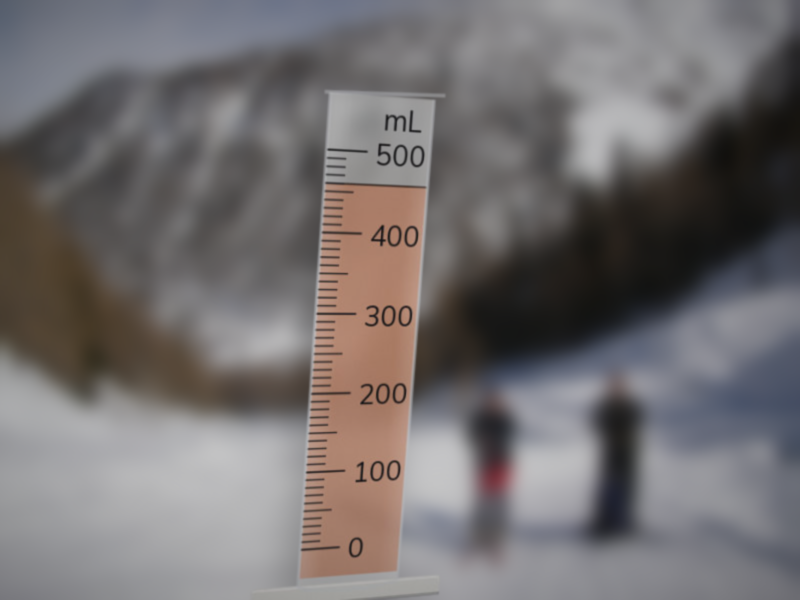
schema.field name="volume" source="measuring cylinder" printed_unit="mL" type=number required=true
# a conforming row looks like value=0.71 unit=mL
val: value=460 unit=mL
